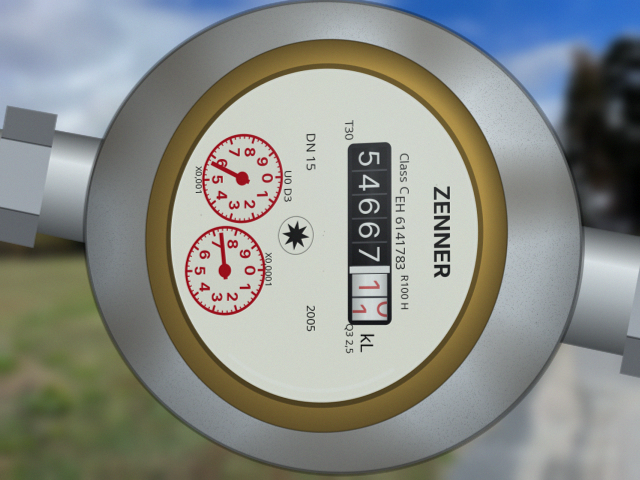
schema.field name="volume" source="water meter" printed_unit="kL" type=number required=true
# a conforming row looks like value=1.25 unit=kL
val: value=54667.1057 unit=kL
